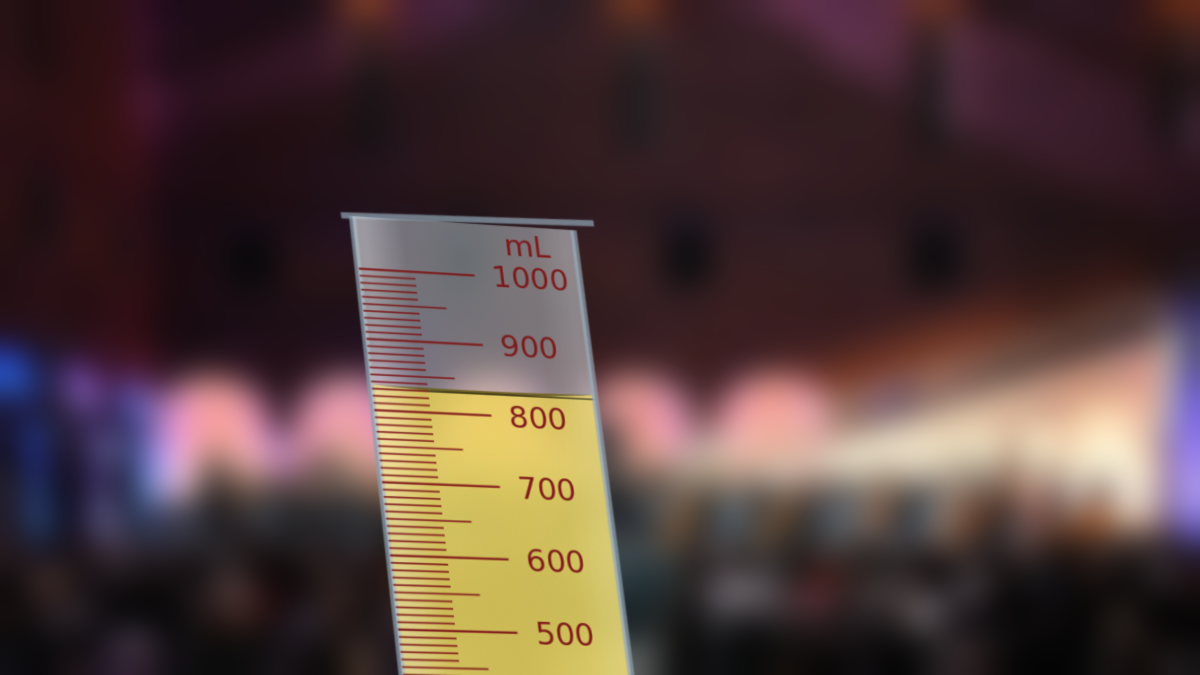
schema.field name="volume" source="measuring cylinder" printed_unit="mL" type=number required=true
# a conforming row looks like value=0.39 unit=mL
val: value=830 unit=mL
